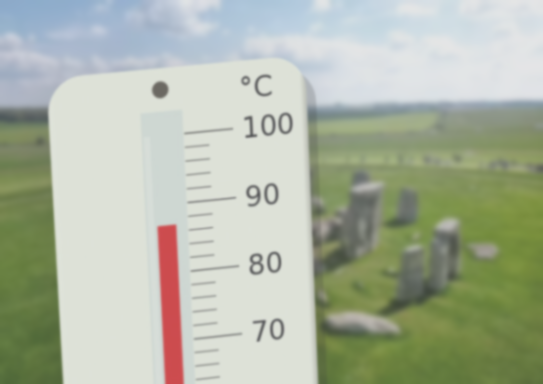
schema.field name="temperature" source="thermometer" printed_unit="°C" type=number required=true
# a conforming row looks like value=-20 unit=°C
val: value=87 unit=°C
